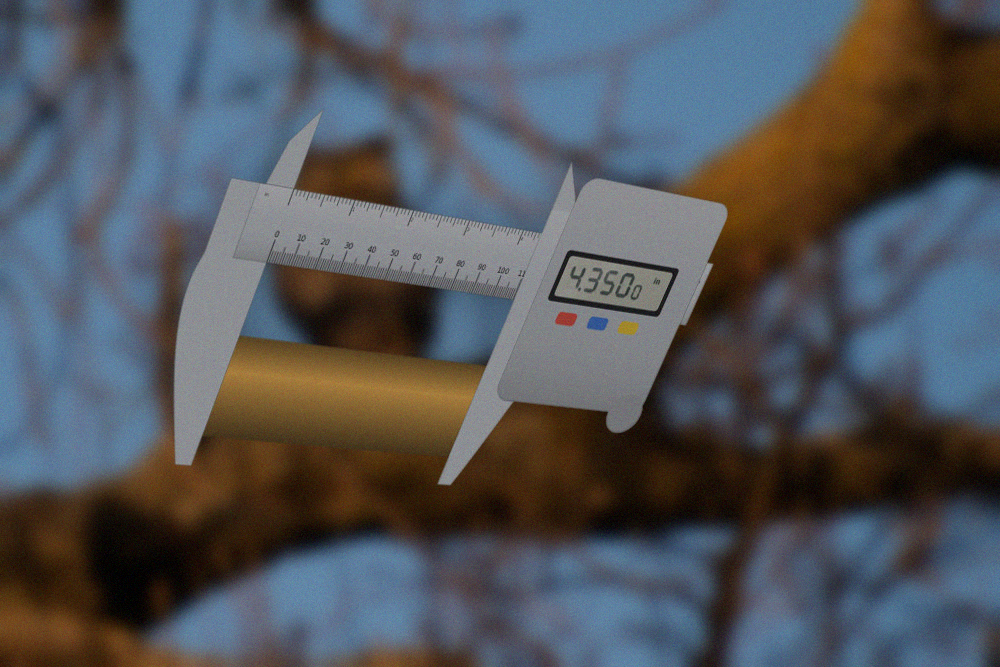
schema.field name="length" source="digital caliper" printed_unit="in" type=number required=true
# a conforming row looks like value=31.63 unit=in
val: value=4.3500 unit=in
